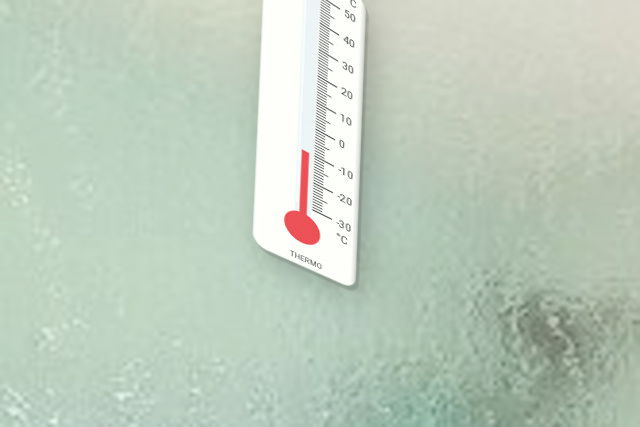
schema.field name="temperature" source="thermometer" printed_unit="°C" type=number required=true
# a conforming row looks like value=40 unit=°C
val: value=-10 unit=°C
